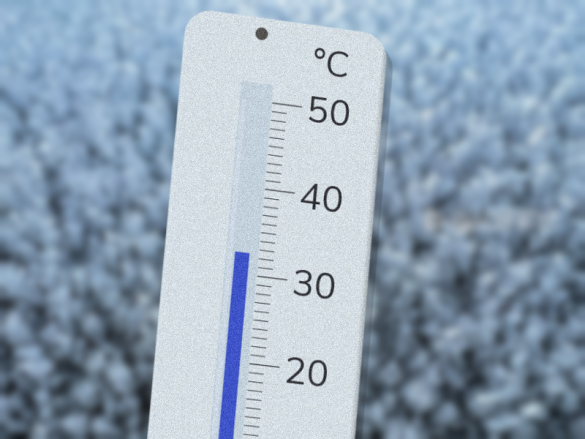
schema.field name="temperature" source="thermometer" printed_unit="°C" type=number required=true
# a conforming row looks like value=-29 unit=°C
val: value=32.5 unit=°C
